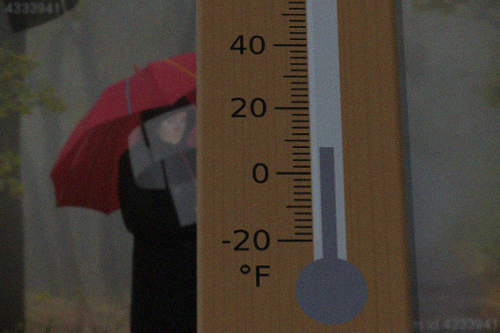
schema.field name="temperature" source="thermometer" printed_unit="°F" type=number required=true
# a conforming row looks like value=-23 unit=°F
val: value=8 unit=°F
